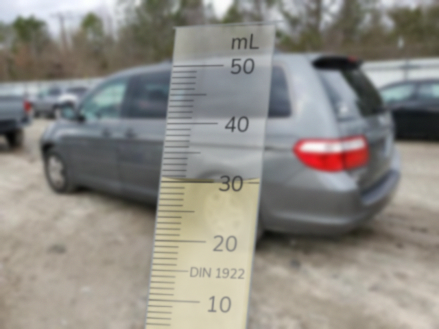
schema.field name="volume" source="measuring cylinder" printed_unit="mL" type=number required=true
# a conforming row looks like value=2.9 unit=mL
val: value=30 unit=mL
